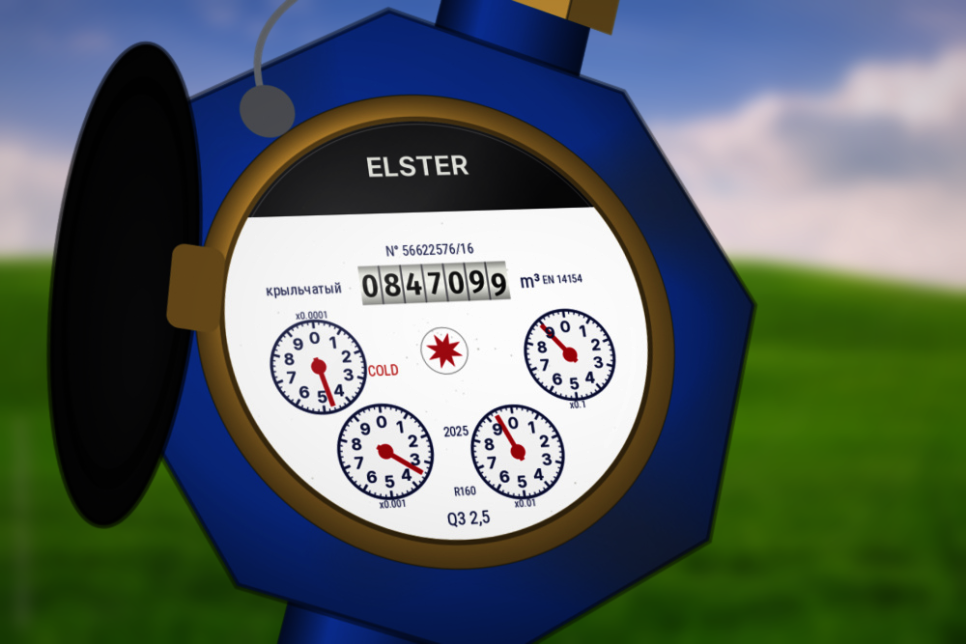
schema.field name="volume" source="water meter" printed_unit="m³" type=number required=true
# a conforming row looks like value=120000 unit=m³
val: value=847098.8934 unit=m³
